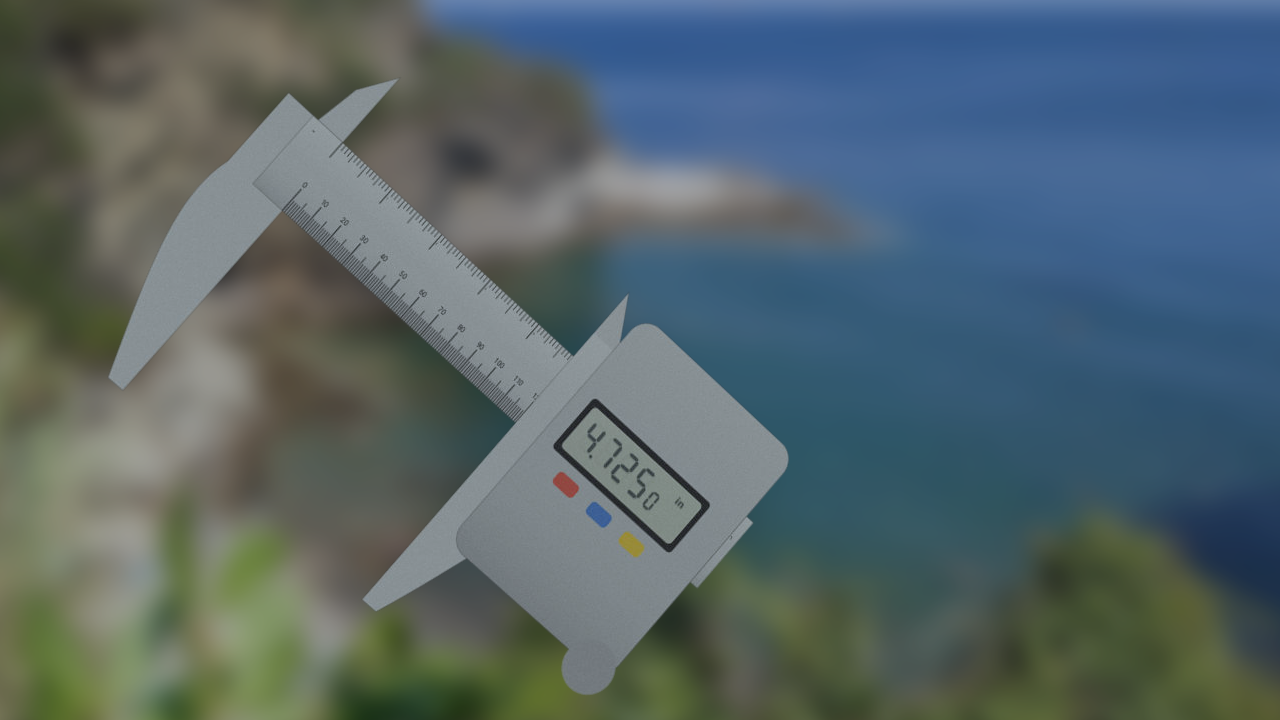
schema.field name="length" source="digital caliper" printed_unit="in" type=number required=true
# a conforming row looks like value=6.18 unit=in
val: value=4.7250 unit=in
